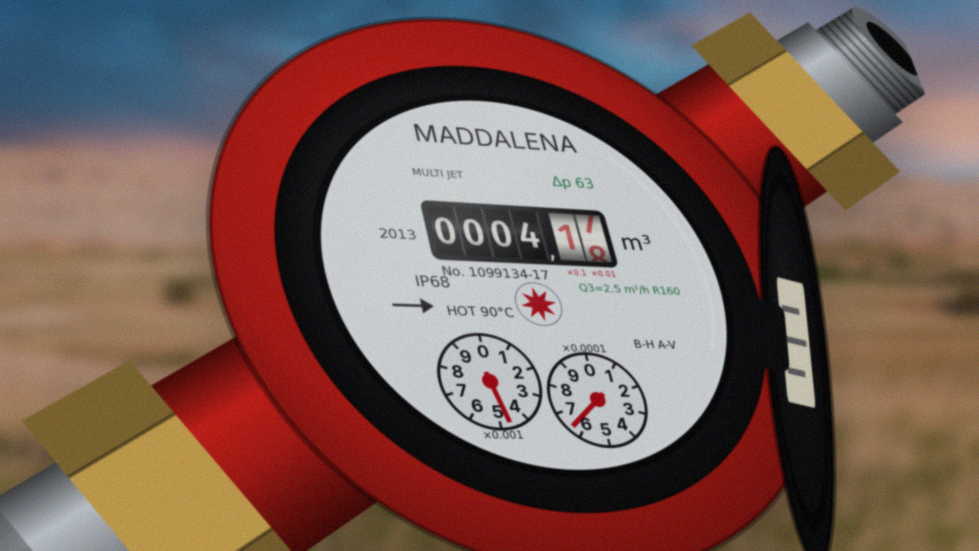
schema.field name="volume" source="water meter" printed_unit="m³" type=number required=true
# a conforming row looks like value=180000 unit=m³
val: value=4.1746 unit=m³
